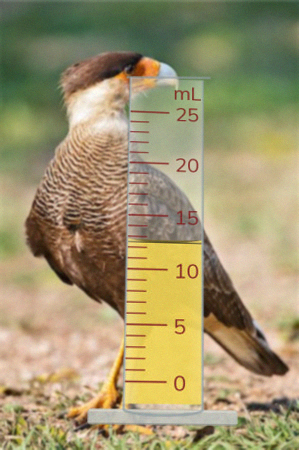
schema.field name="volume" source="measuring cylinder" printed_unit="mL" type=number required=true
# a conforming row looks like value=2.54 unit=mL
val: value=12.5 unit=mL
